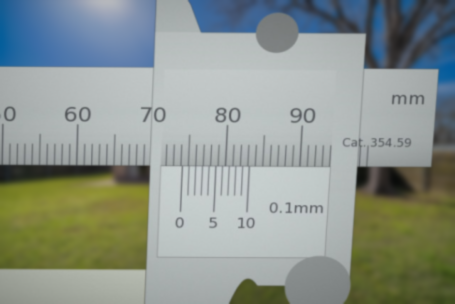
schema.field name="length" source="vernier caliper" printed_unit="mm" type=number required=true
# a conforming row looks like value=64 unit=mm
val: value=74.2 unit=mm
